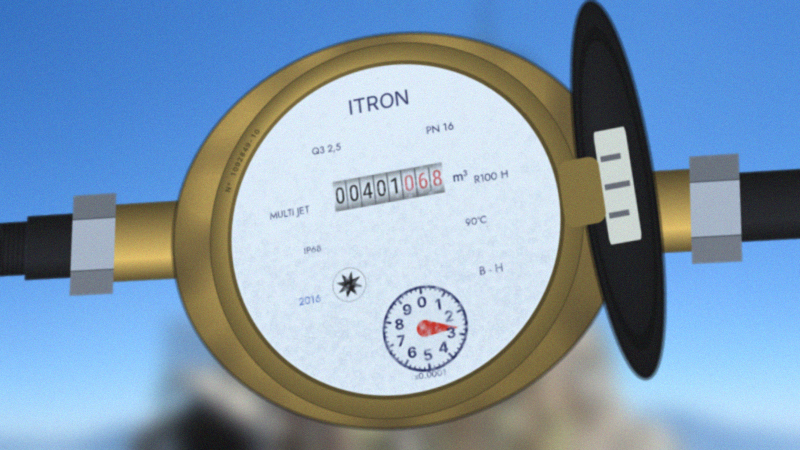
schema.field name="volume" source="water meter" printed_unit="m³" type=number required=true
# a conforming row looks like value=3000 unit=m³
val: value=401.0682 unit=m³
